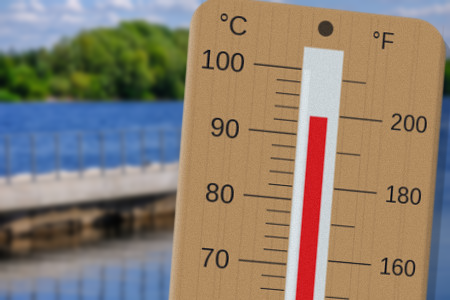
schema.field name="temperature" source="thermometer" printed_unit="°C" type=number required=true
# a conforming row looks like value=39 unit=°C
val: value=93 unit=°C
